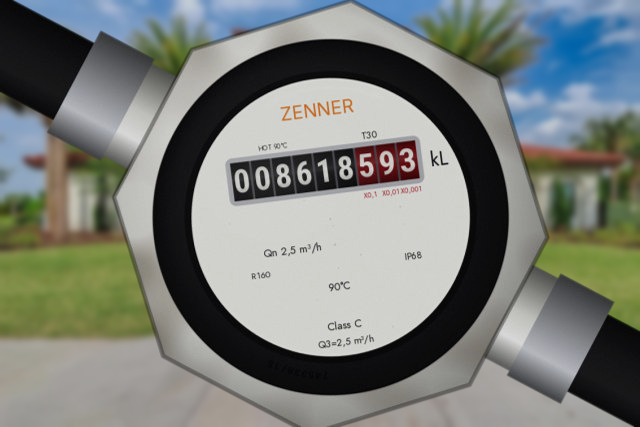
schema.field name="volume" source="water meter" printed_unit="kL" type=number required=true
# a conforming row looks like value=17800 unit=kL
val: value=8618.593 unit=kL
